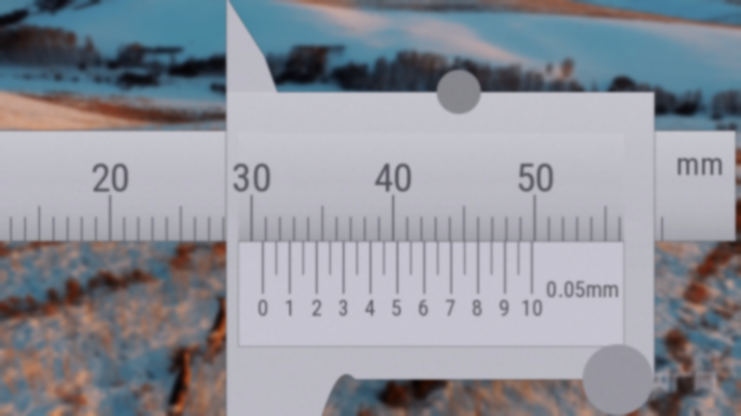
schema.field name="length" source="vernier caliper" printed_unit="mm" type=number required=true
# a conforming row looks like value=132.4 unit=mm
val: value=30.8 unit=mm
